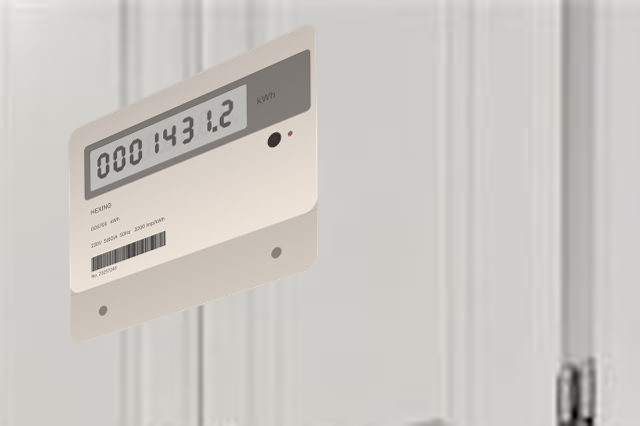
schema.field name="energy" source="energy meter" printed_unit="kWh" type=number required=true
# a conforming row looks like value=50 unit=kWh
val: value=1431.2 unit=kWh
